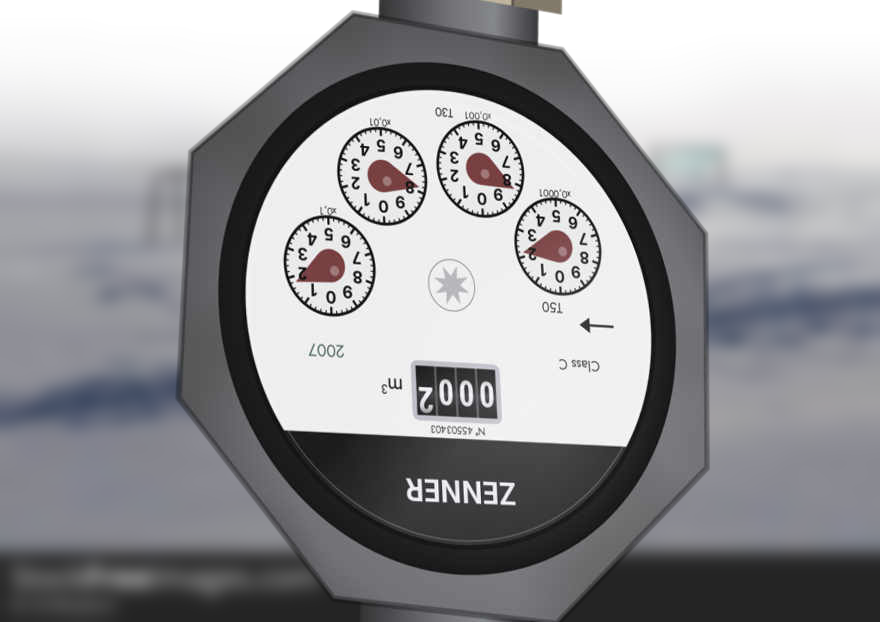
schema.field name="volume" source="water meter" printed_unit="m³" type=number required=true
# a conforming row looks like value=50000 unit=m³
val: value=2.1782 unit=m³
